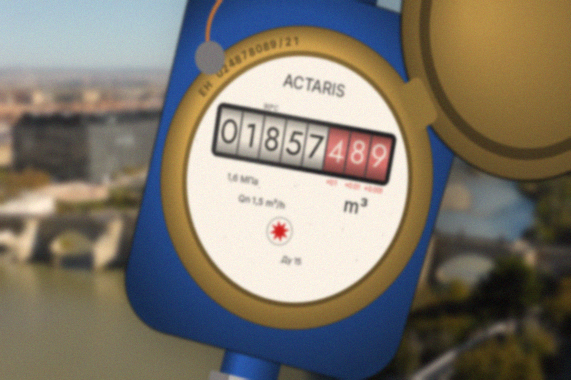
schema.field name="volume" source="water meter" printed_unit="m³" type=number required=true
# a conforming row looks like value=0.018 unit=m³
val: value=1857.489 unit=m³
